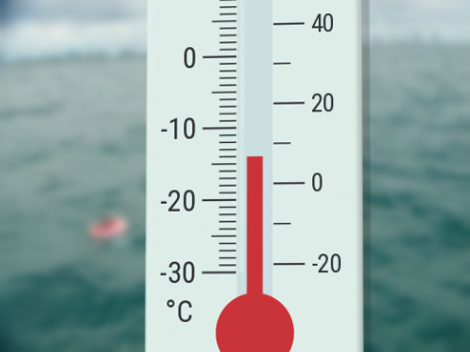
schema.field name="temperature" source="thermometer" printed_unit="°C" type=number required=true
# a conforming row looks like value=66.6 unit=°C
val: value=-14 unit=°C
